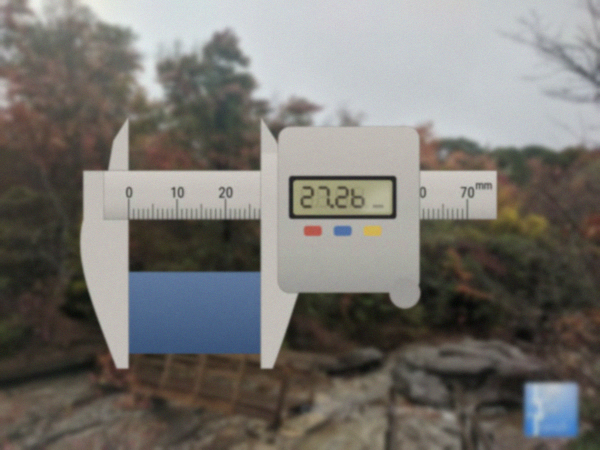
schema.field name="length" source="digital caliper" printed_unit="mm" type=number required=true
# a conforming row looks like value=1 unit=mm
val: value=27.26 unit=mm
